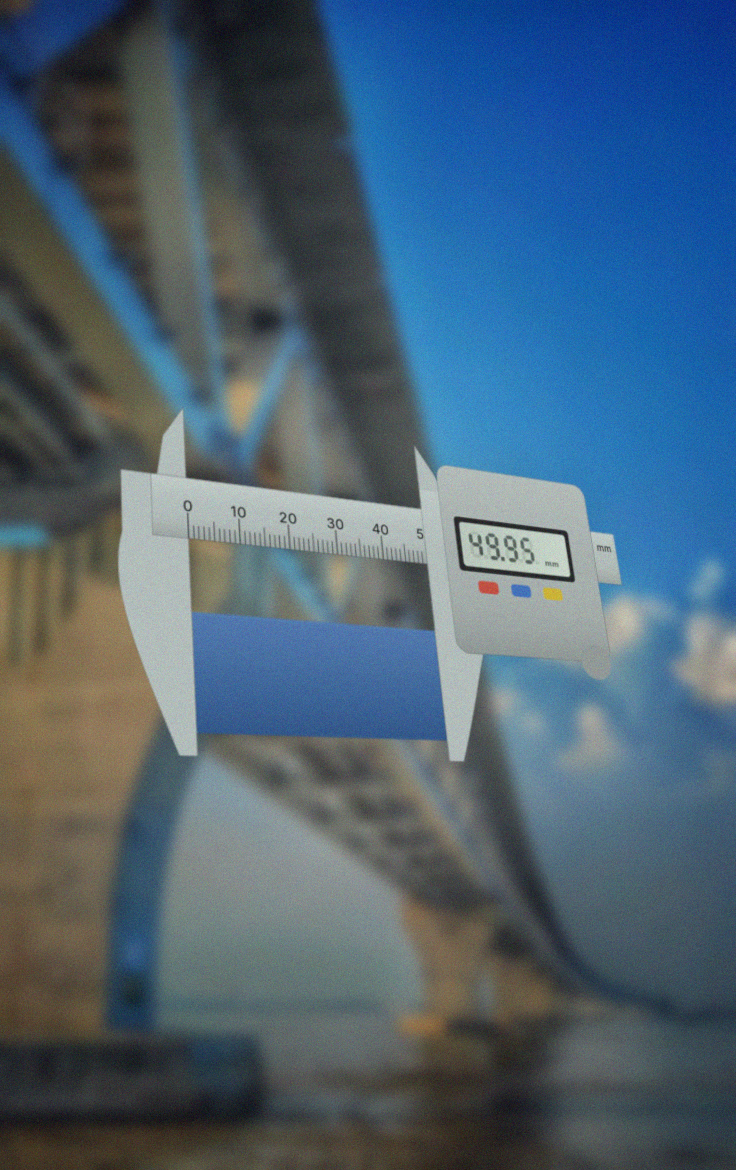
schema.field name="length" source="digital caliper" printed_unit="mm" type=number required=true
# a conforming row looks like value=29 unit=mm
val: value=49.95 unit=mm
